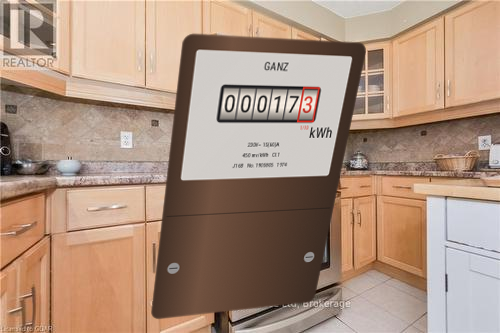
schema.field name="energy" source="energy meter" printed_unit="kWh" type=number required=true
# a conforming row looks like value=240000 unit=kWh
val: value=17.3 unit=kWh
